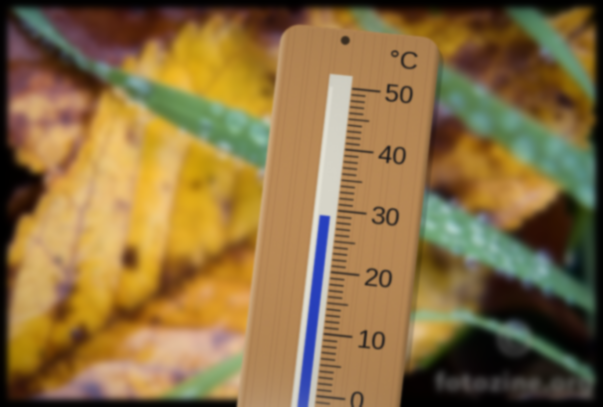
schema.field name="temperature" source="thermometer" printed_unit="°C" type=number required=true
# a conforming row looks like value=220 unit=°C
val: value=29 unit=°C
